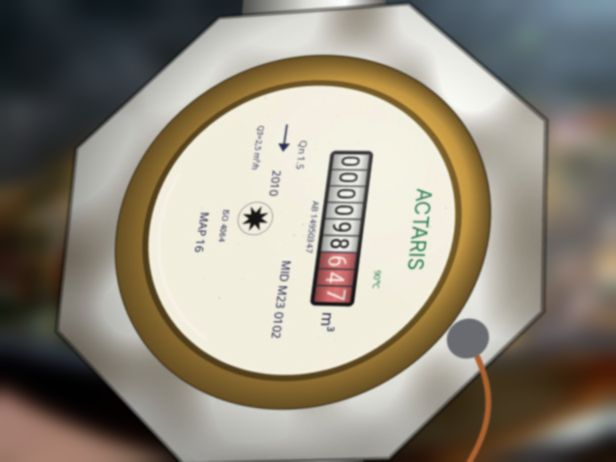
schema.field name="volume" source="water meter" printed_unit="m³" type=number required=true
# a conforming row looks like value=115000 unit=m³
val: value=98.647 unit=m³
